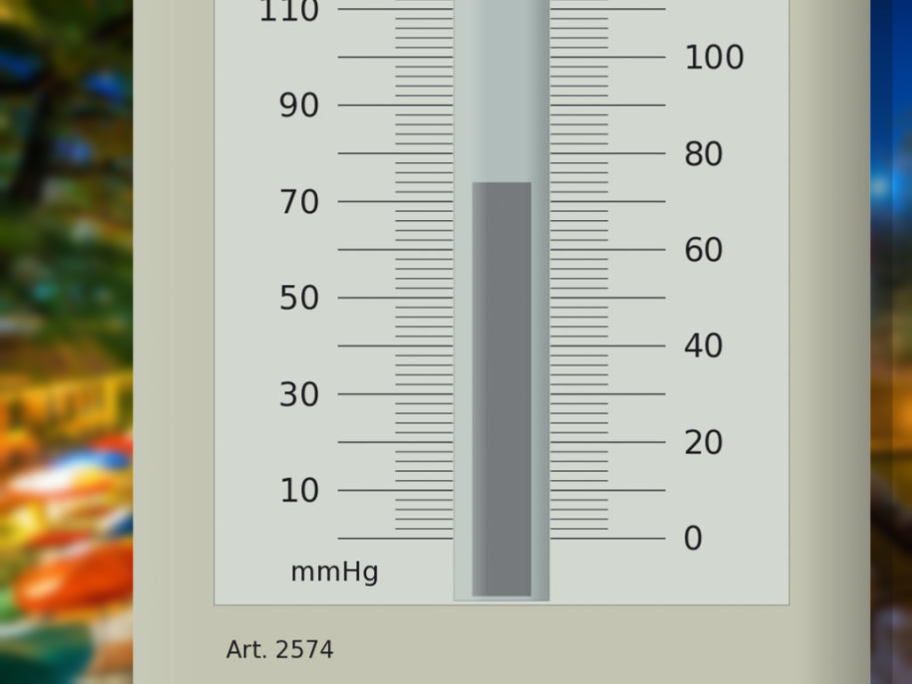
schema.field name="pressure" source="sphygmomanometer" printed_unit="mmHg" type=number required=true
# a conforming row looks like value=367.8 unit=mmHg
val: value=74 unit=mmHg
